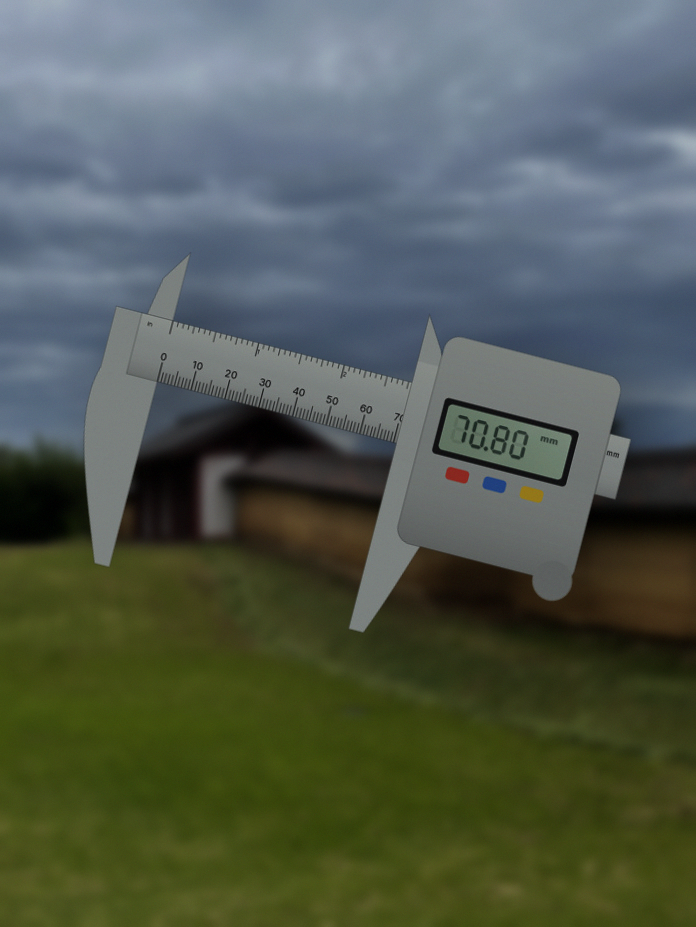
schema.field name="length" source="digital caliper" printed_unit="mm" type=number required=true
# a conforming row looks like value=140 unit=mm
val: value=70.80 unit=mm
